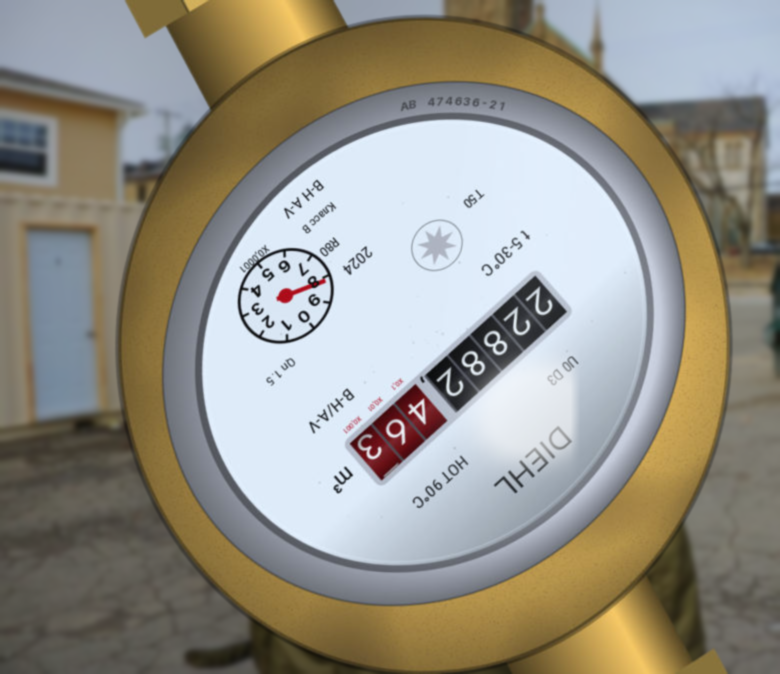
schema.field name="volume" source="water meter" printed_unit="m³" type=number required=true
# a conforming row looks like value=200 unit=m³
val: value=22882.4628 unit=m³
